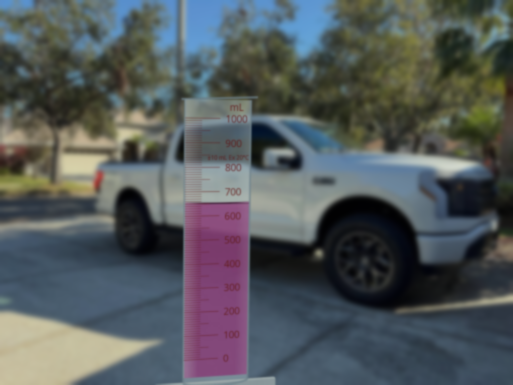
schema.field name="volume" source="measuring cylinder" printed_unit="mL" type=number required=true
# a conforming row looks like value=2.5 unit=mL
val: value=650 unit=mL
